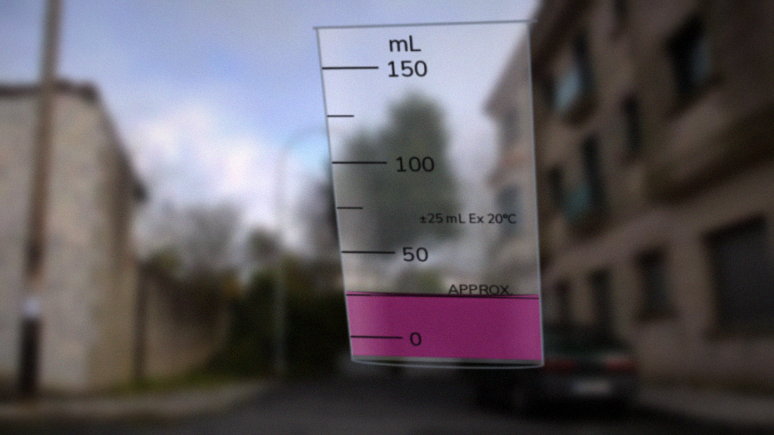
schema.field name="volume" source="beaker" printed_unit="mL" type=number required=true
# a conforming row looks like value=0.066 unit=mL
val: value=25 unit=mL
